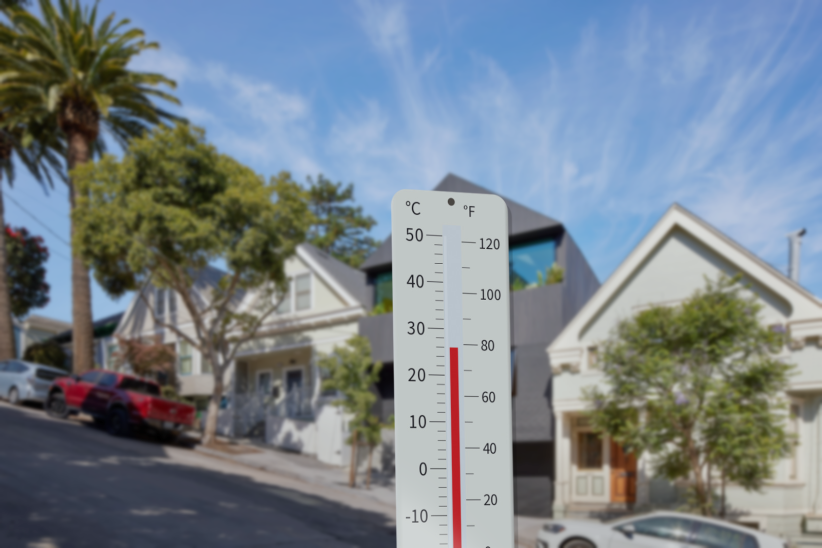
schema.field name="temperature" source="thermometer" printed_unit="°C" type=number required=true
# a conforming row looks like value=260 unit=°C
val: value=26 unit=°C
